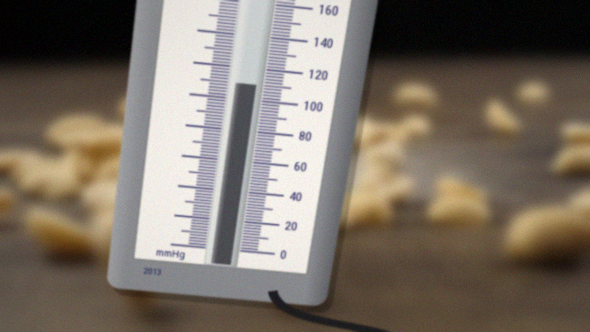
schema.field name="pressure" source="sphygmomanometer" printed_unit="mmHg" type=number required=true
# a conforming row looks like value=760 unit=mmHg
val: value=110 unit=mmHg
